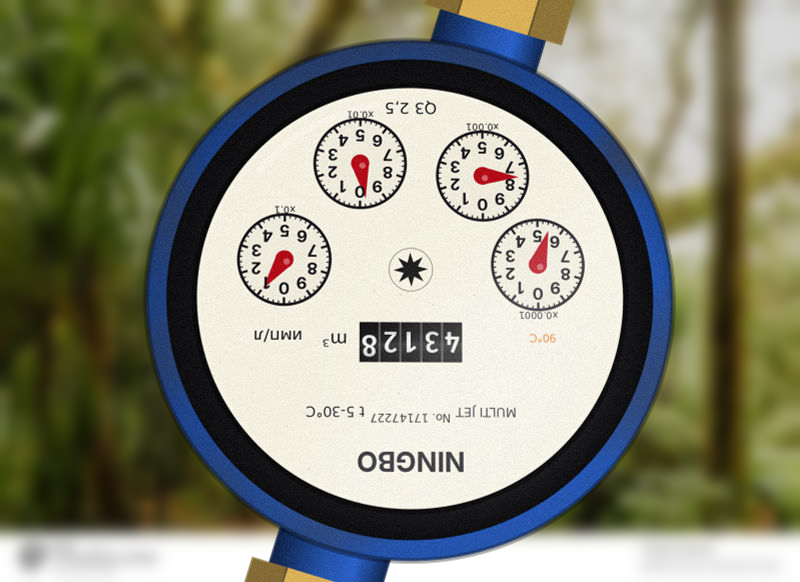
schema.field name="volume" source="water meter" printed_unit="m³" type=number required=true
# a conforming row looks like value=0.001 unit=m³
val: value=43128.0975 unit=m³
